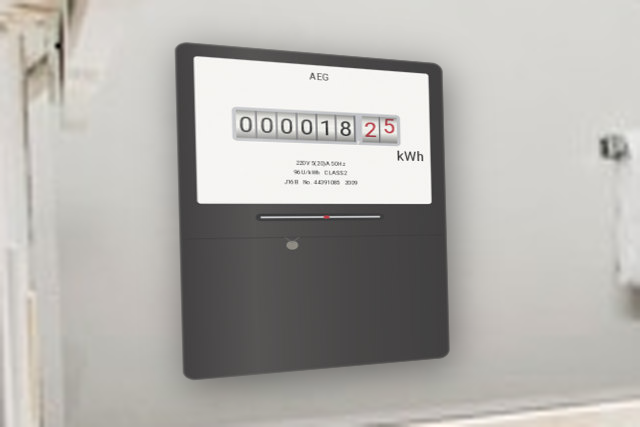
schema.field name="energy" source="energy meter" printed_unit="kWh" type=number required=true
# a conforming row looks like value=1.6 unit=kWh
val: value=18.25 unit=kWh
